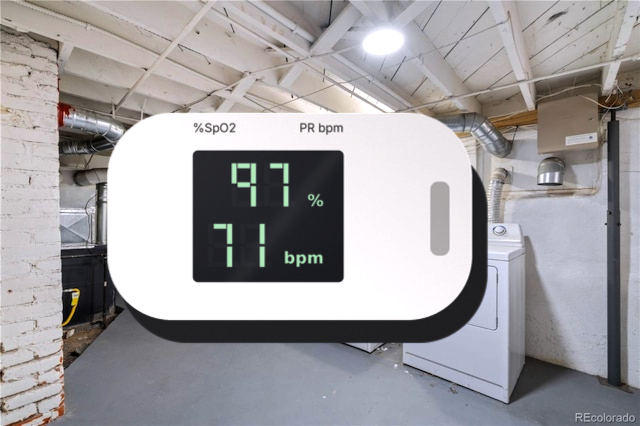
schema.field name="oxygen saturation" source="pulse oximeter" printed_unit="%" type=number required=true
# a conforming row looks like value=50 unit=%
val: value=97 unit=%
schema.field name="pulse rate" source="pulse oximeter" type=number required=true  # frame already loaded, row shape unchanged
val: value=71 unit=bpm
